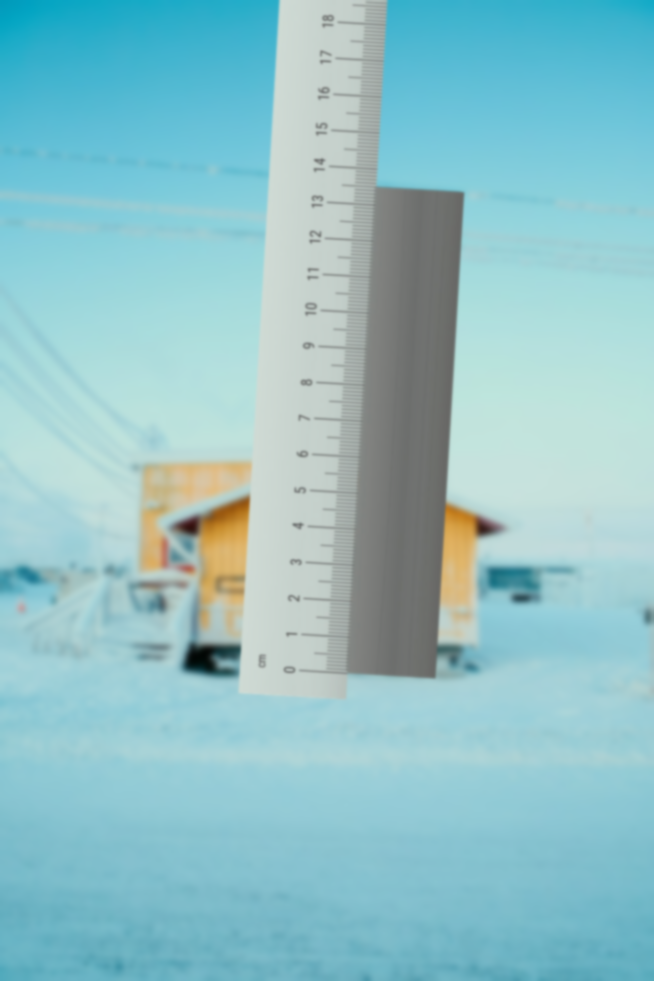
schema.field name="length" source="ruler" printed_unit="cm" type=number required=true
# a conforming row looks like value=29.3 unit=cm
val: value=13.5 unit=cm
